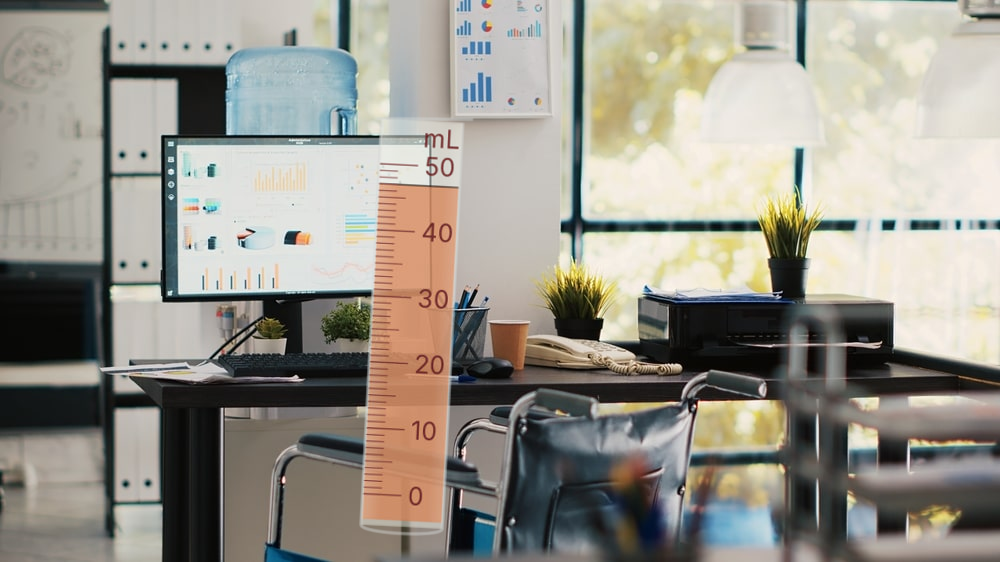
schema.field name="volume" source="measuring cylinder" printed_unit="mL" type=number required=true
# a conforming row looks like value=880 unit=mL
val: value=47 unit=mL
